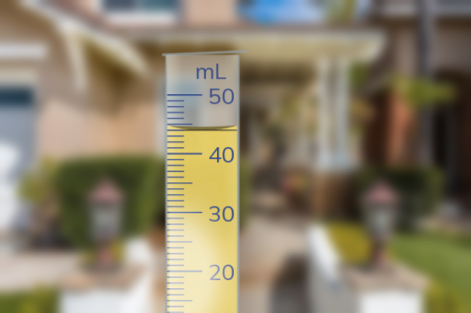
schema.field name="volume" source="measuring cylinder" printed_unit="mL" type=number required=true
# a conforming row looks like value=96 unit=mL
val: value=44 unit=mL
